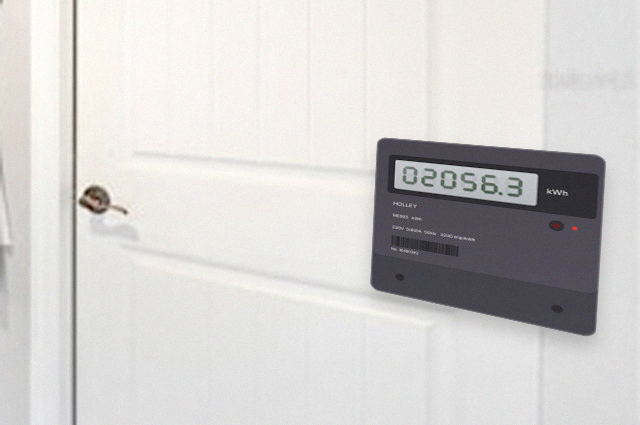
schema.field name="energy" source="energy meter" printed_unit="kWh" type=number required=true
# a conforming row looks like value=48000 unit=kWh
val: value=2056.3 unit=kWh
